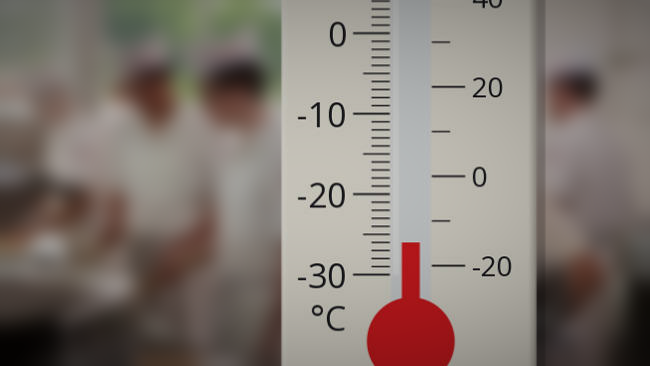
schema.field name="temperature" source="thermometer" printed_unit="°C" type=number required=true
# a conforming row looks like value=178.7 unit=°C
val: value=-26 unit=°C
